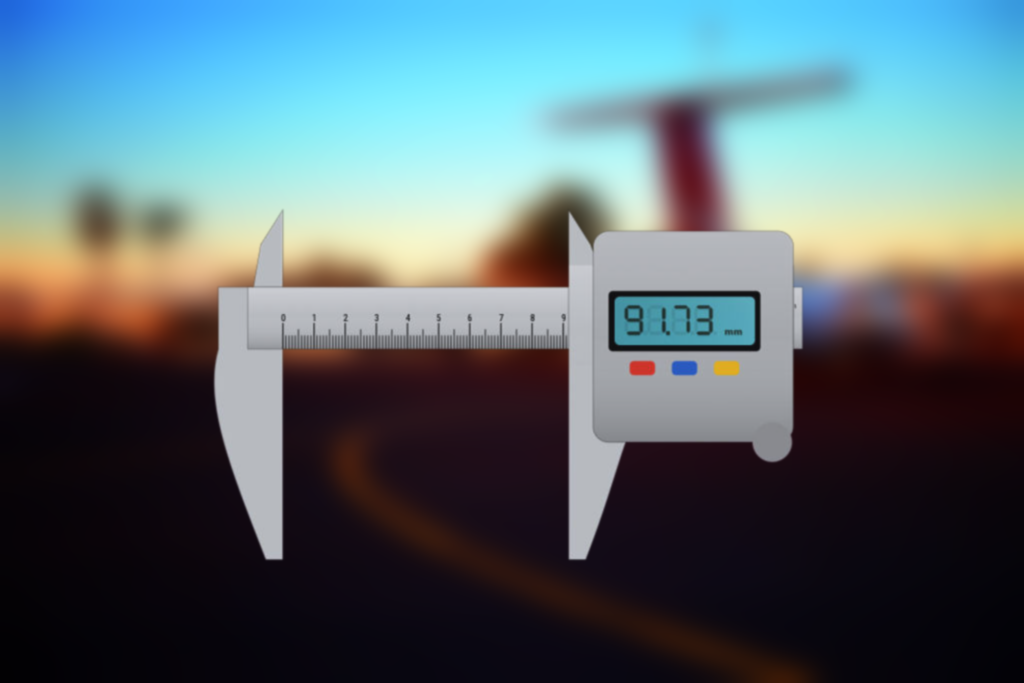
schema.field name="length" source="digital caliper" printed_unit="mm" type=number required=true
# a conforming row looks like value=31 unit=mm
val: value=91.73 unit=mm
